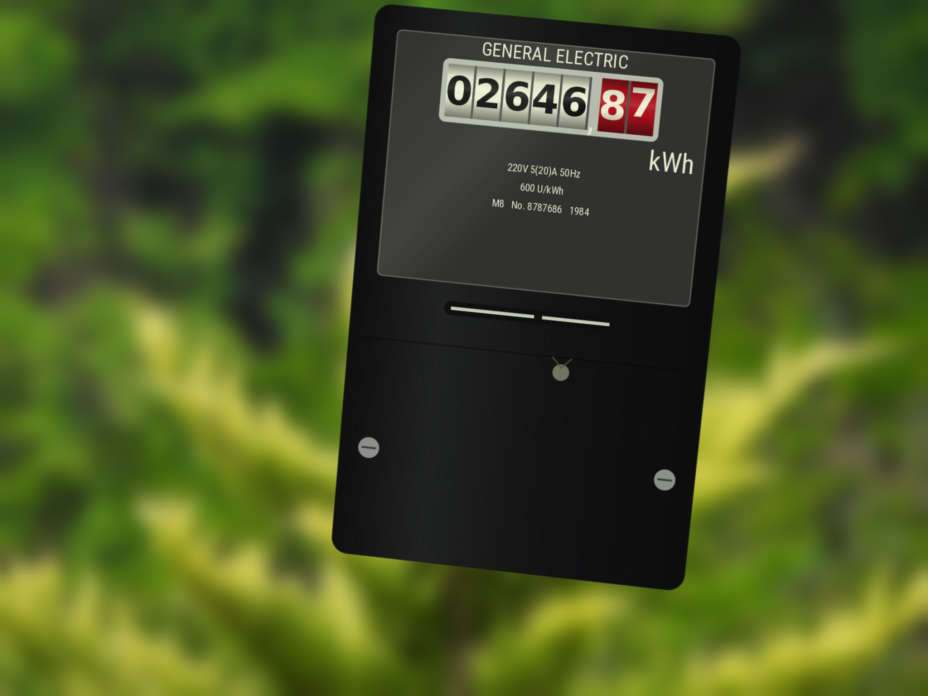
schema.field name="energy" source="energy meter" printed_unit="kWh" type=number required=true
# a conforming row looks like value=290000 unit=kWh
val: value=2646.87 unit=kWh
